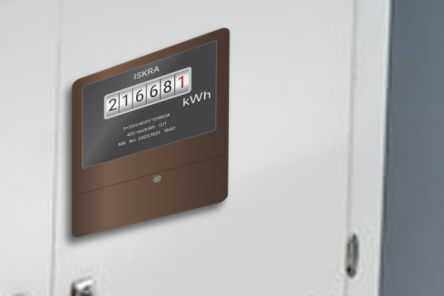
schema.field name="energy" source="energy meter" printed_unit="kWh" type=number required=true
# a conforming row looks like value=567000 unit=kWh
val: value=21668.1 unit=kWh
